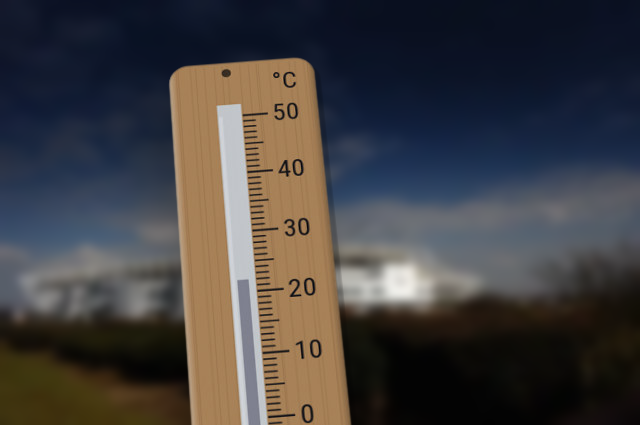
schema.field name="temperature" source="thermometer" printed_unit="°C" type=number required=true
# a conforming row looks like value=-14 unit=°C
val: value=22 unit=°C
